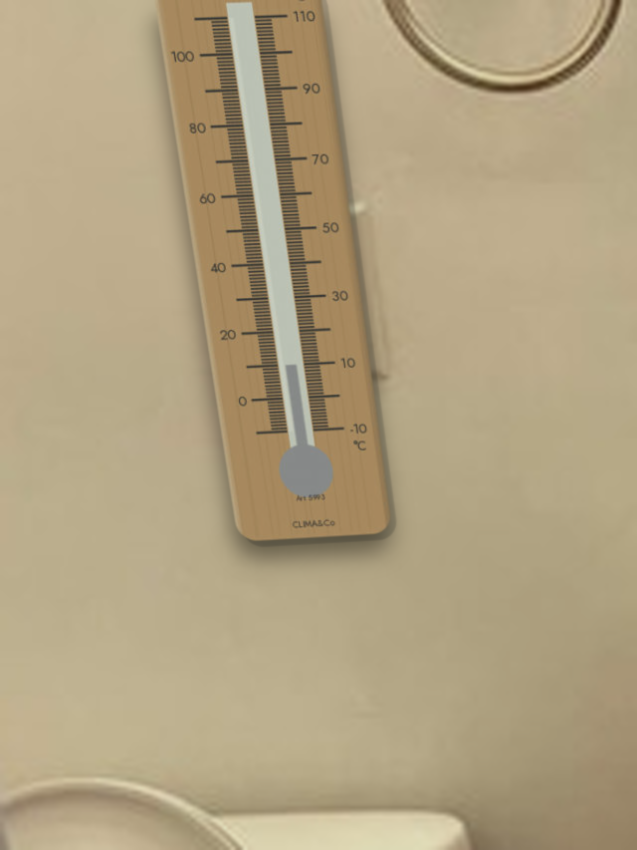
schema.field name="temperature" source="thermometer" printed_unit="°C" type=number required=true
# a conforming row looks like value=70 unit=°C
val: value=10 unit=°C
